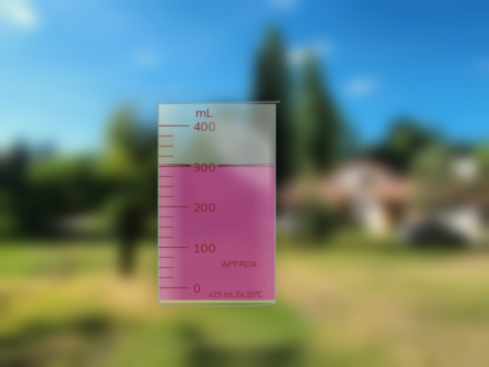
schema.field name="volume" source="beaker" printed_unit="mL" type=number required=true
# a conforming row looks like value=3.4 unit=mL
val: value=300 unit=mL
